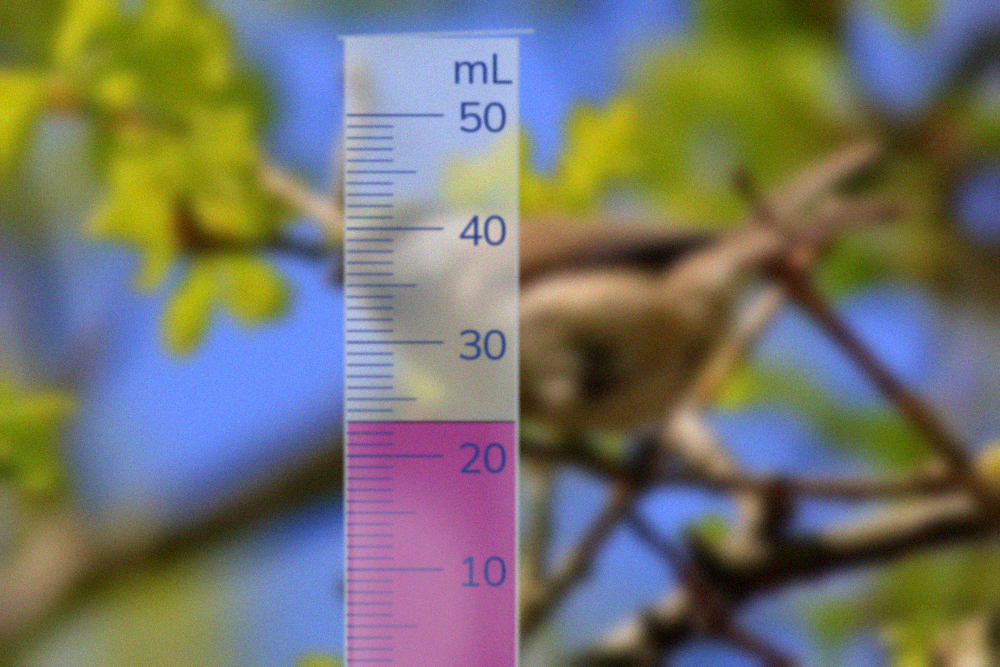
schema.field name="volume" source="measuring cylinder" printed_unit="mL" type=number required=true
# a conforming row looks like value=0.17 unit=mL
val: value=23 unit=mL
